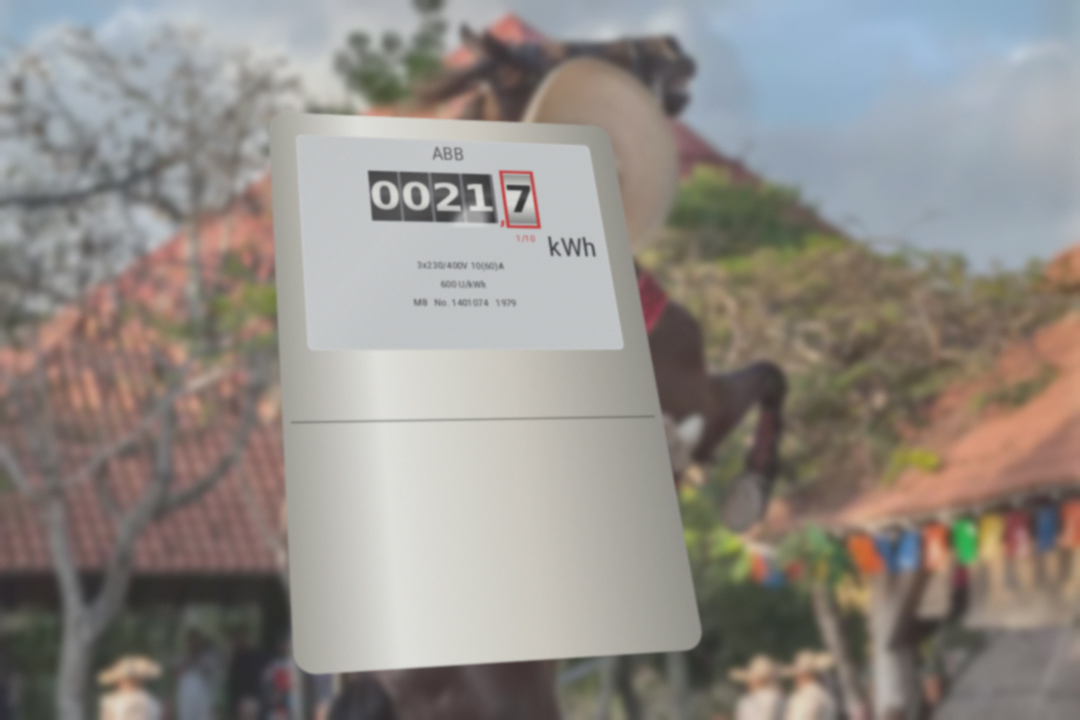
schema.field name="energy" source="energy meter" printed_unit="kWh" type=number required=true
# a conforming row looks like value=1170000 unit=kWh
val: value=21.7 unit=kWh
